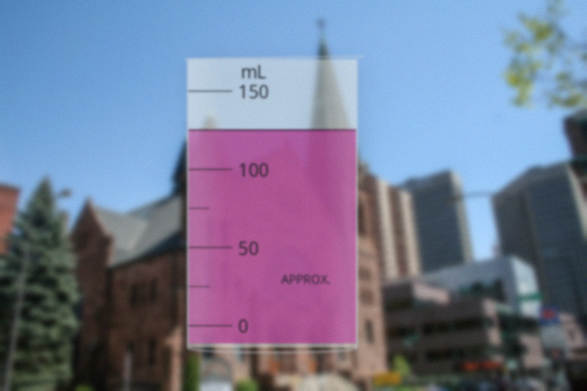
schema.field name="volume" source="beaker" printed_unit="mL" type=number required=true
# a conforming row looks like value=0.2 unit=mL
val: value=125 unit=mL
